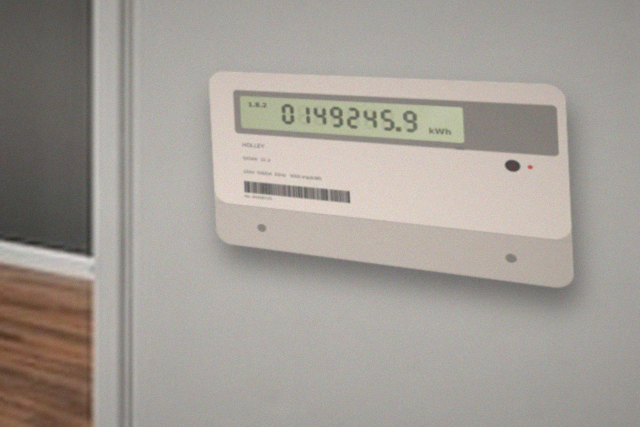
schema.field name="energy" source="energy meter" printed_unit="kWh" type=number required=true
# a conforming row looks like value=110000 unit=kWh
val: value=149245.9 unit=kWh
